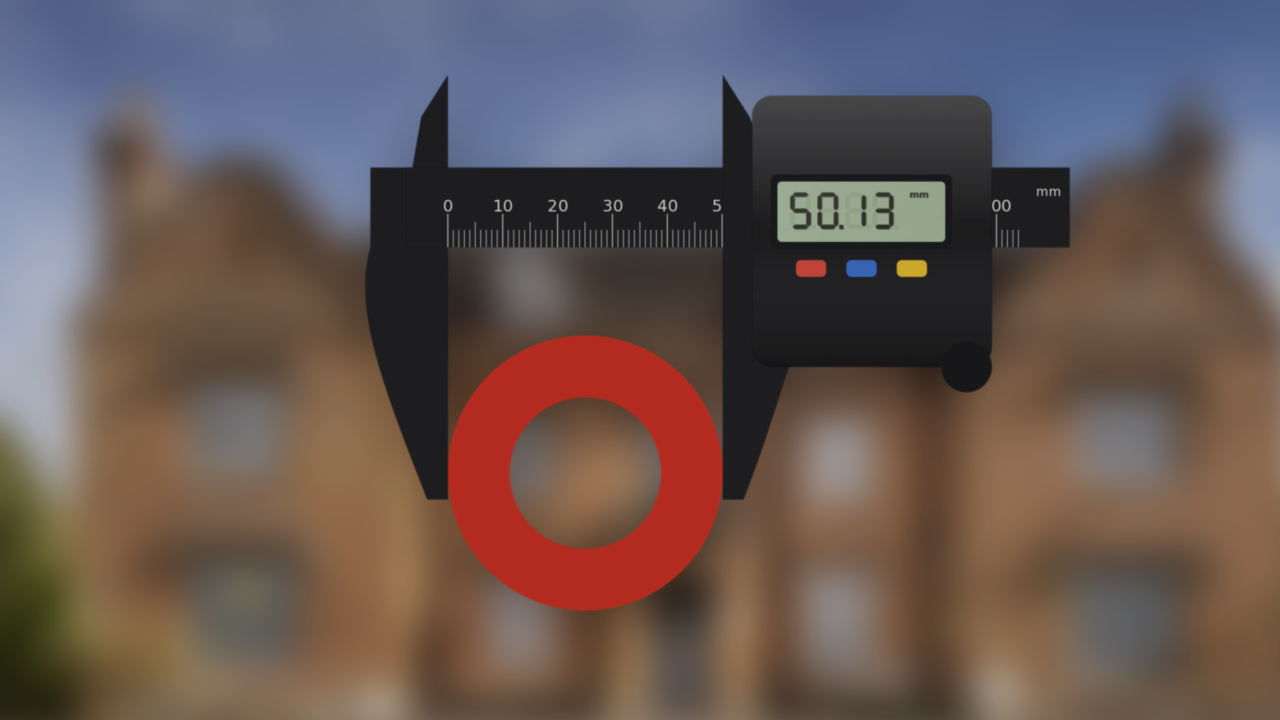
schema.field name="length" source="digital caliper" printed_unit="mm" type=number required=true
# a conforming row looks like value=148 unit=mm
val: value=50.13 unit=mm
